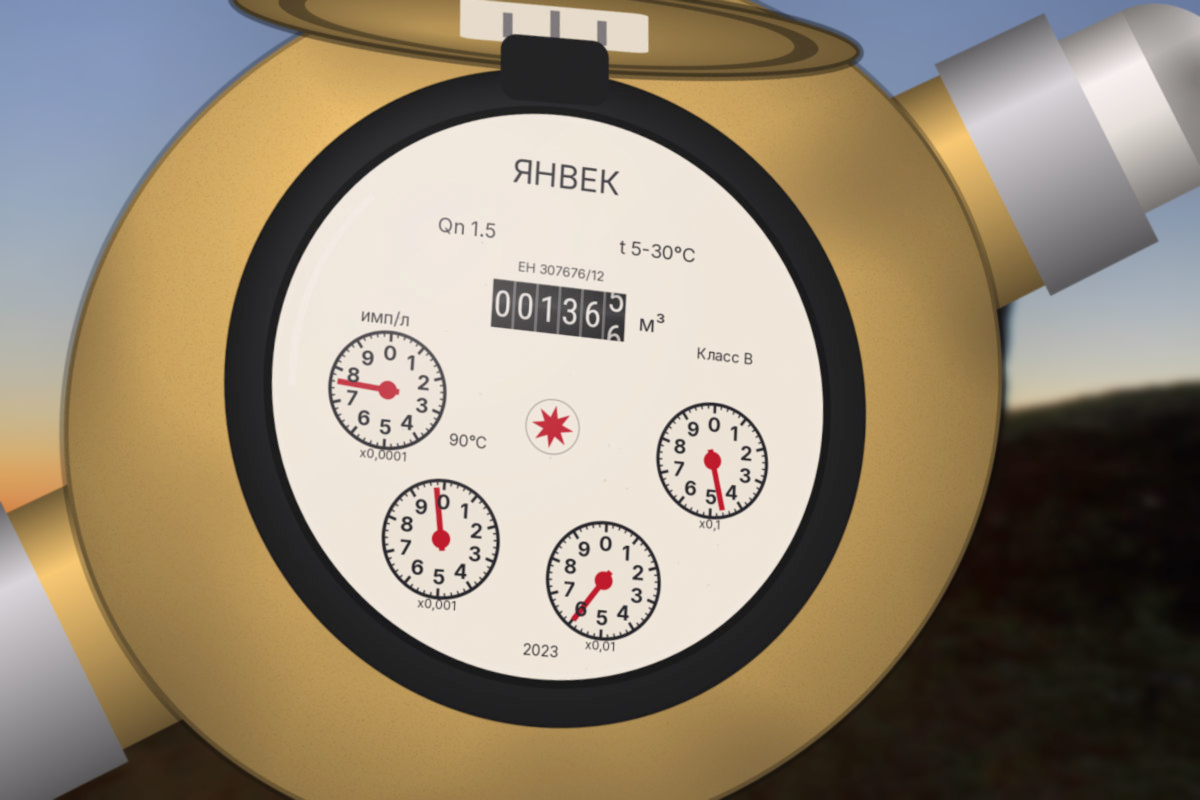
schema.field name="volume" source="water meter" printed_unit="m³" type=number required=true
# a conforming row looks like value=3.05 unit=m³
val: value=1365.4597 unit=m³
